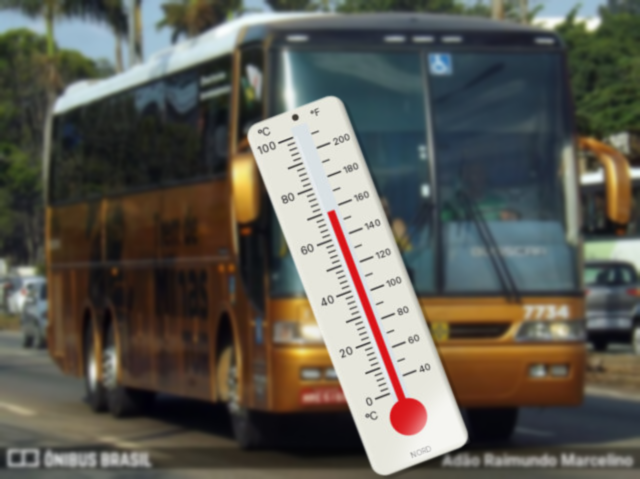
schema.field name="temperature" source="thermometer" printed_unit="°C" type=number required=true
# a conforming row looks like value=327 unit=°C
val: value=70 unit=°C
